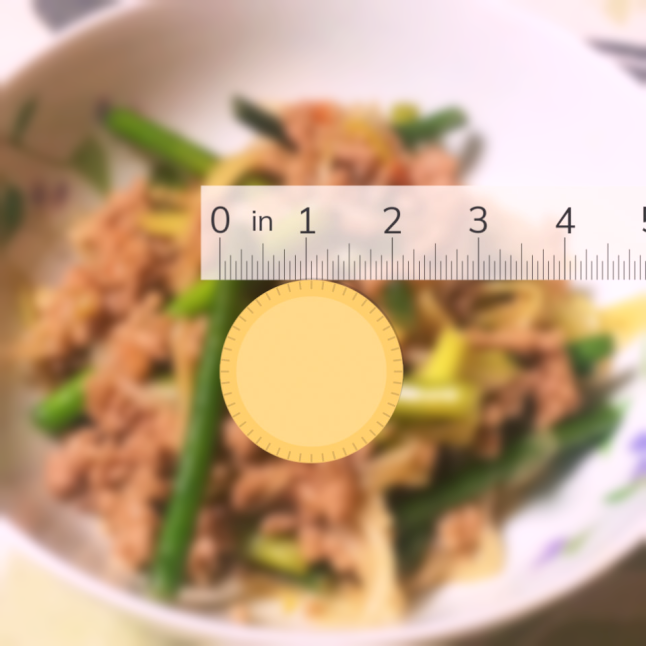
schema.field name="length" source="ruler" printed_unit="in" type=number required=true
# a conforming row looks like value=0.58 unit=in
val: value=2.125 unit=in
